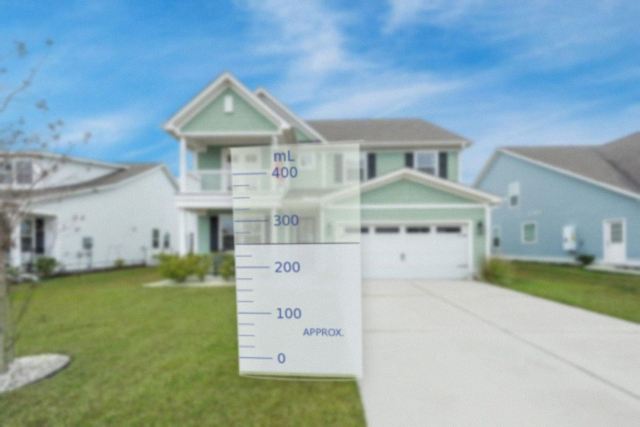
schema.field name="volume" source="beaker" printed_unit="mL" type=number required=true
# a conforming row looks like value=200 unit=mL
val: value=250 unit=mL
